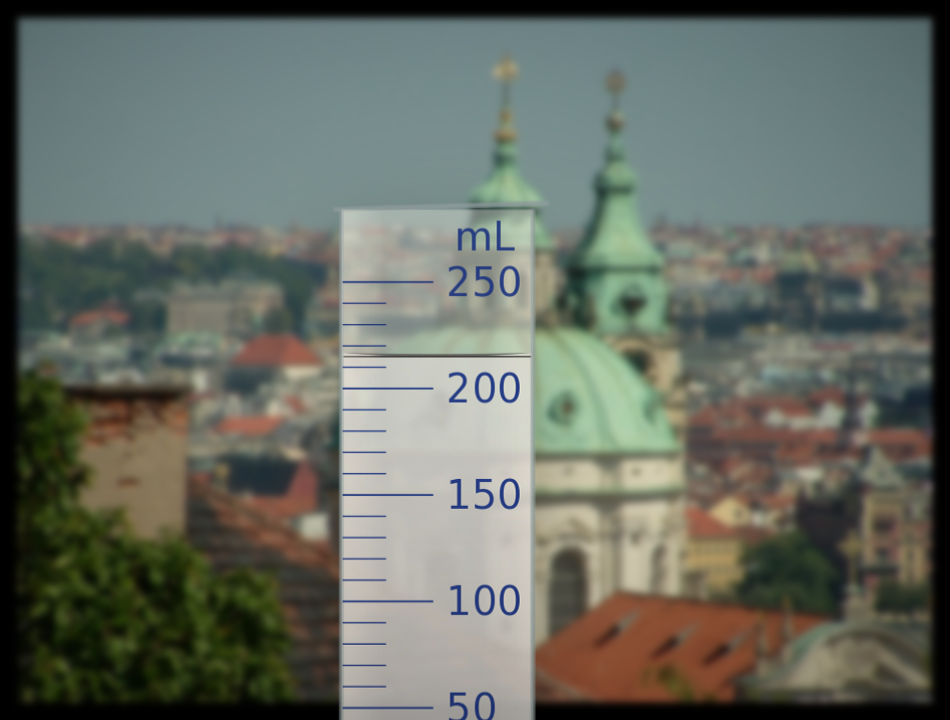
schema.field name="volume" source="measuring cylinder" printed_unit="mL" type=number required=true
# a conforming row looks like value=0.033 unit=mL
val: value=215 unit=mL
